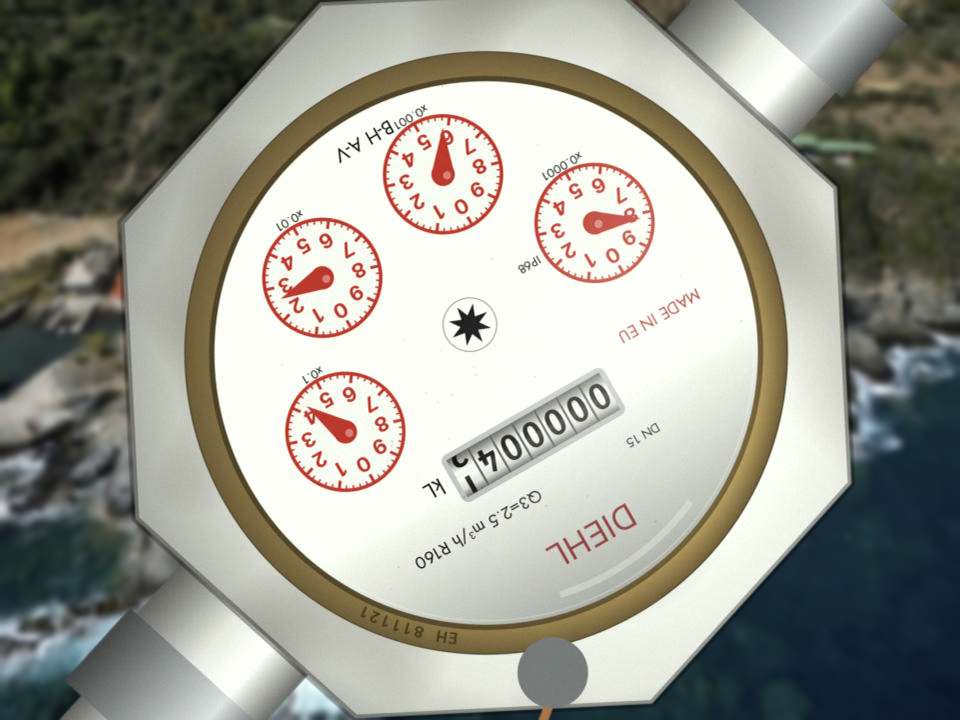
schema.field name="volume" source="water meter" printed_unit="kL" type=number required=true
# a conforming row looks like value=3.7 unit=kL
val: value=41.4258 unit=kL
